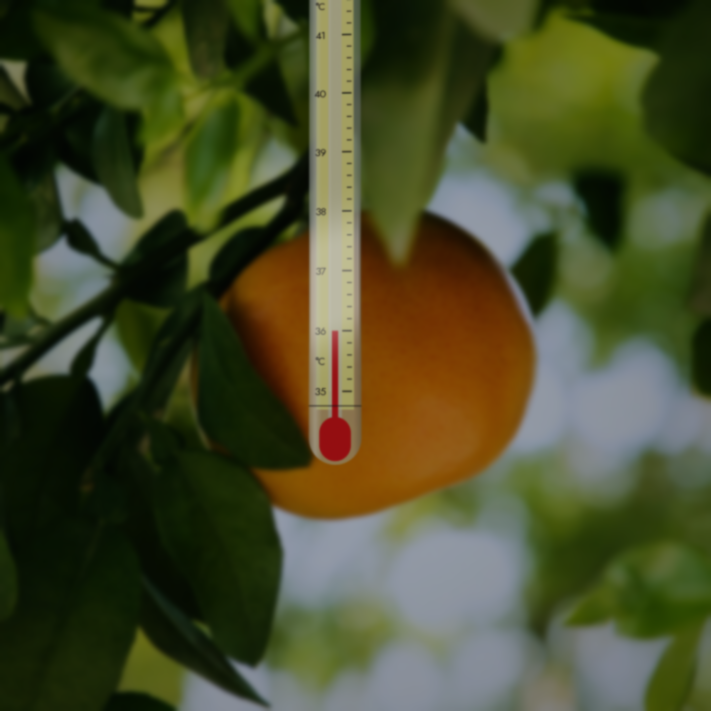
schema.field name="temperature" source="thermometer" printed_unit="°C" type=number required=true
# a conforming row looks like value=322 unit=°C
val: value=36 unit=°C
